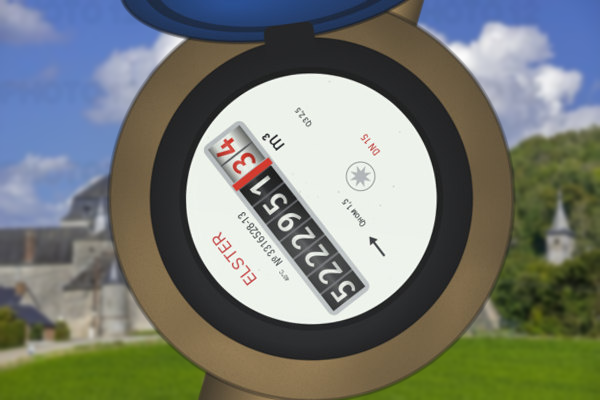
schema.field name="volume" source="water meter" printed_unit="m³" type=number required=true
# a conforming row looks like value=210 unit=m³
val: value=5222951.34 unit=m³
